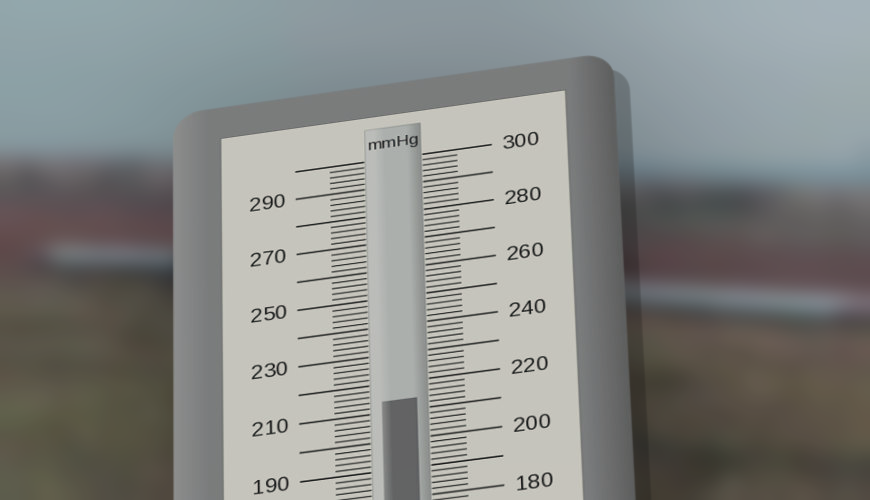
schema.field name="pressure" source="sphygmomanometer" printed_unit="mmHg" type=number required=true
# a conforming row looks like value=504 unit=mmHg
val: value=214 unit=mmHg
